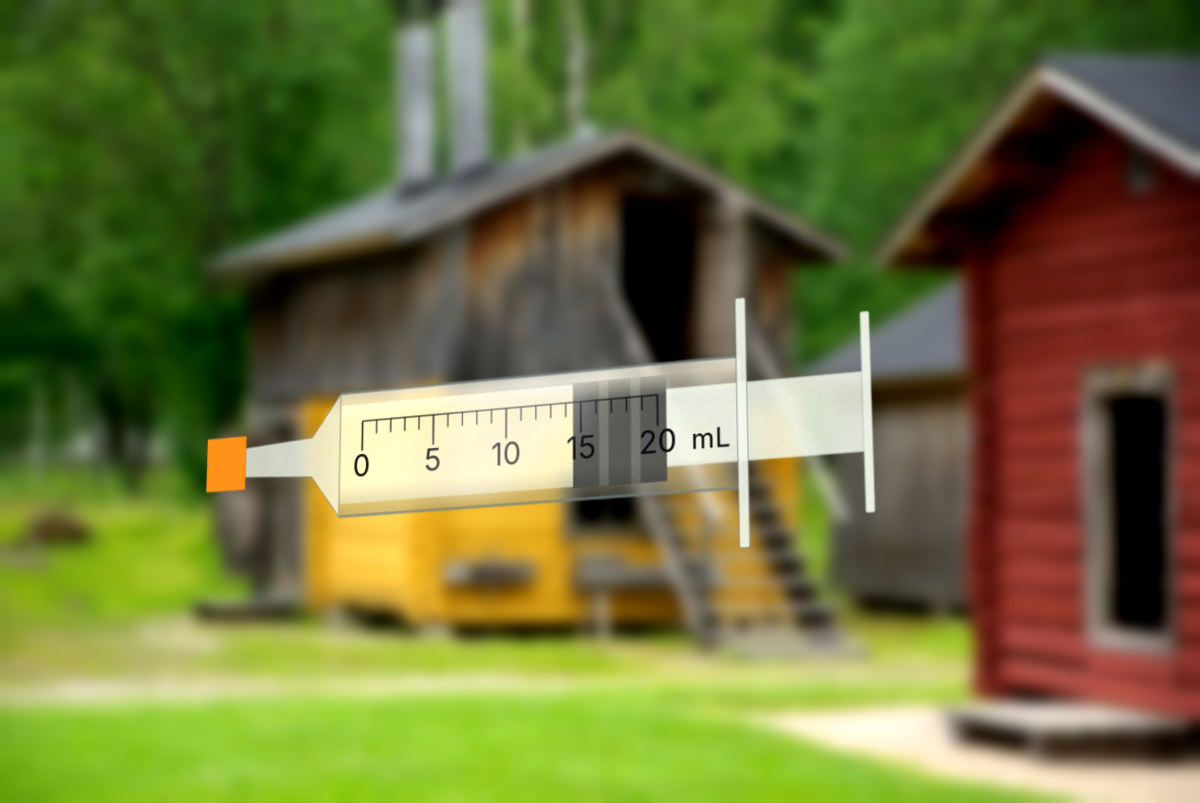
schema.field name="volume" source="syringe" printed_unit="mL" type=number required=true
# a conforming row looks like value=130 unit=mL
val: value=14.5 unit=mL
